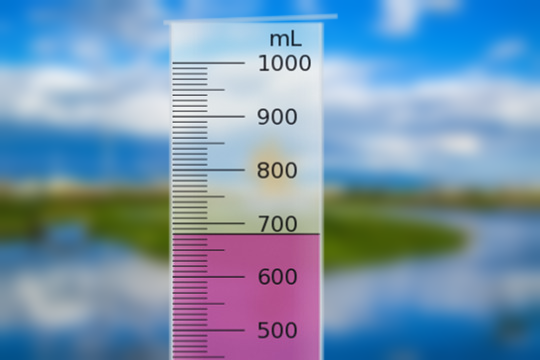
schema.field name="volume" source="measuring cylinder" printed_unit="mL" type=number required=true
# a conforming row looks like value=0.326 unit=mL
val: value=680 unit=mL
